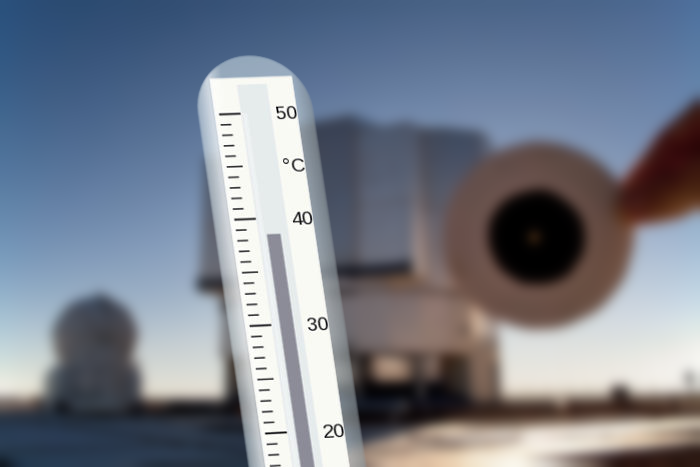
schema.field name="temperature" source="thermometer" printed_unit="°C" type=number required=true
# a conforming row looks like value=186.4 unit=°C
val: value=38.5 unit=°C
